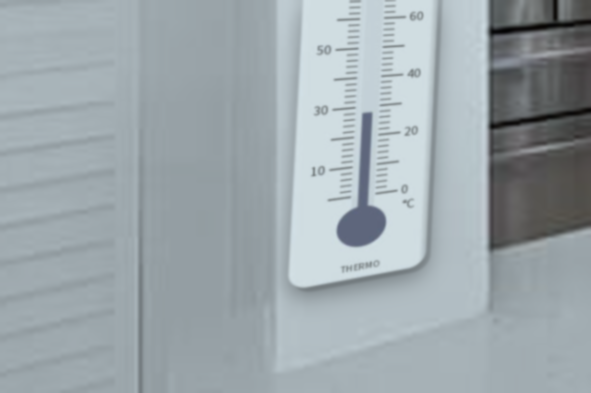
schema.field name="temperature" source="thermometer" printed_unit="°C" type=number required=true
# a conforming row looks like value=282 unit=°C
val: value=28 unit=°C
